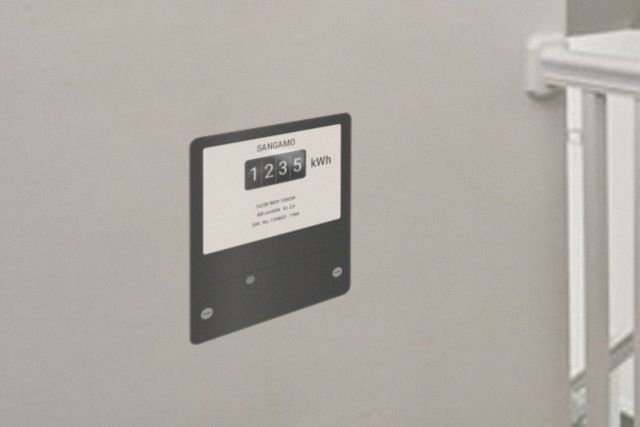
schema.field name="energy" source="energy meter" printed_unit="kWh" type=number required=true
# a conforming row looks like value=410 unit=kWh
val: value=1235 unit=kWh
